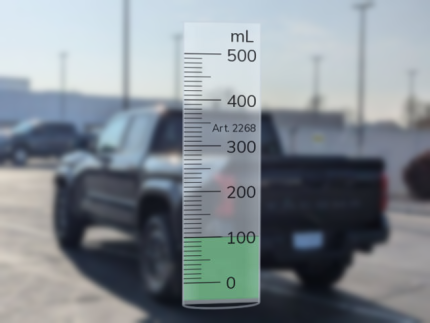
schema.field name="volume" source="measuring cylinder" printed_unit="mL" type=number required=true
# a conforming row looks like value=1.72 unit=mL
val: value=100 unit=mL
